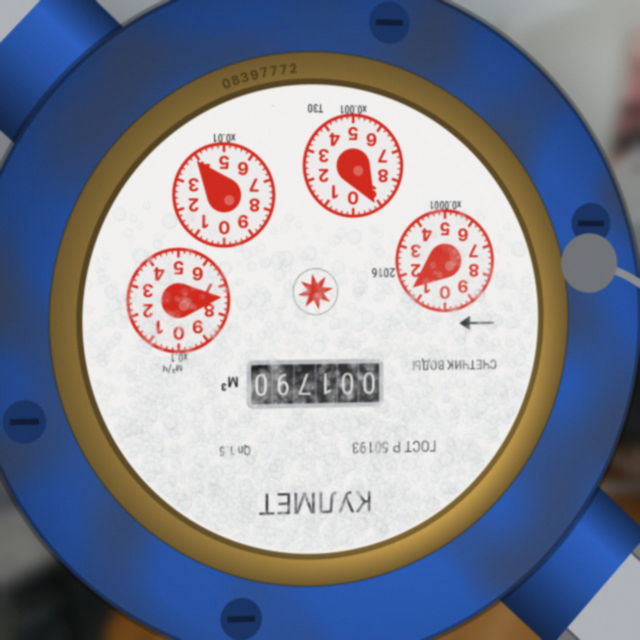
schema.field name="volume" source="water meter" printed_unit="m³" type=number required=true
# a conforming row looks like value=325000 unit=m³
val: value=1790.7391 unit=m³
